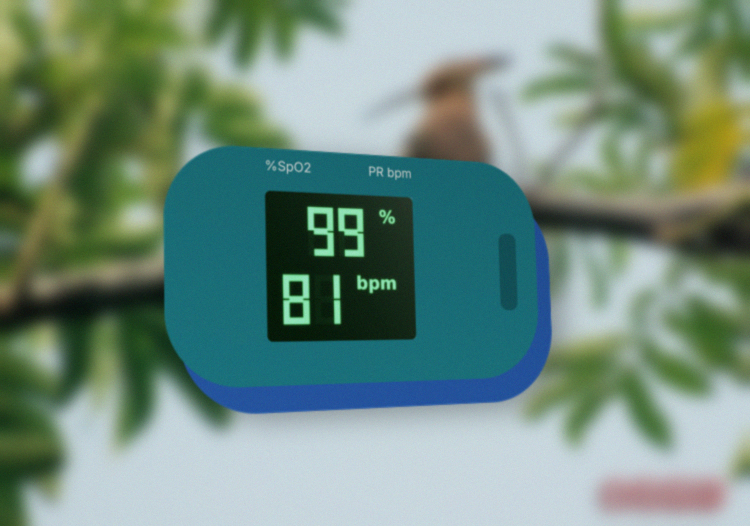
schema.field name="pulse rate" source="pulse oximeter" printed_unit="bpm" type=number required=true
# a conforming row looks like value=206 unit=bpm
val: value=81 unit=bpm
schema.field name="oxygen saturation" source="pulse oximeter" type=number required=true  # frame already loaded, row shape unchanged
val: value=99 unit=%
